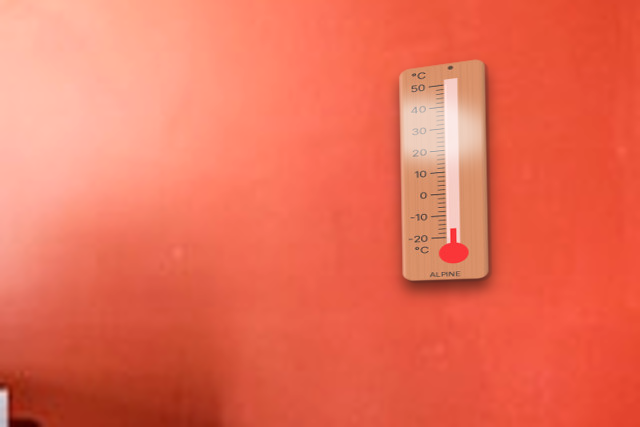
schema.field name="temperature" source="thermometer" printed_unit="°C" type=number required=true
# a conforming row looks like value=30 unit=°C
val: value=-16 unit=°C
